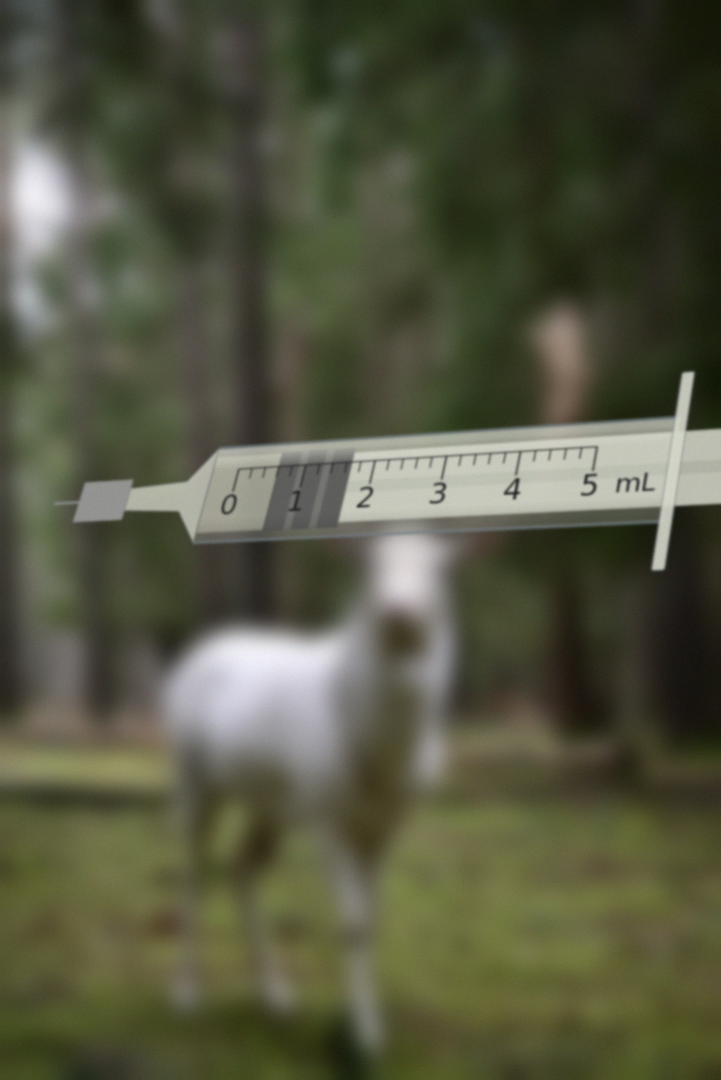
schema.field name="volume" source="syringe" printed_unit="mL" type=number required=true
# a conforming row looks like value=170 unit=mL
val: value=0.6 unit=mL
